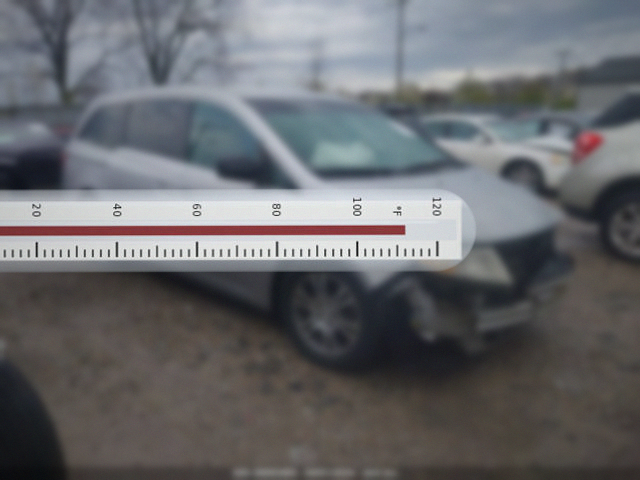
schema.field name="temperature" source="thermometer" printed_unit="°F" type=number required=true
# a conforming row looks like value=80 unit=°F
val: value=112 unit=°F
